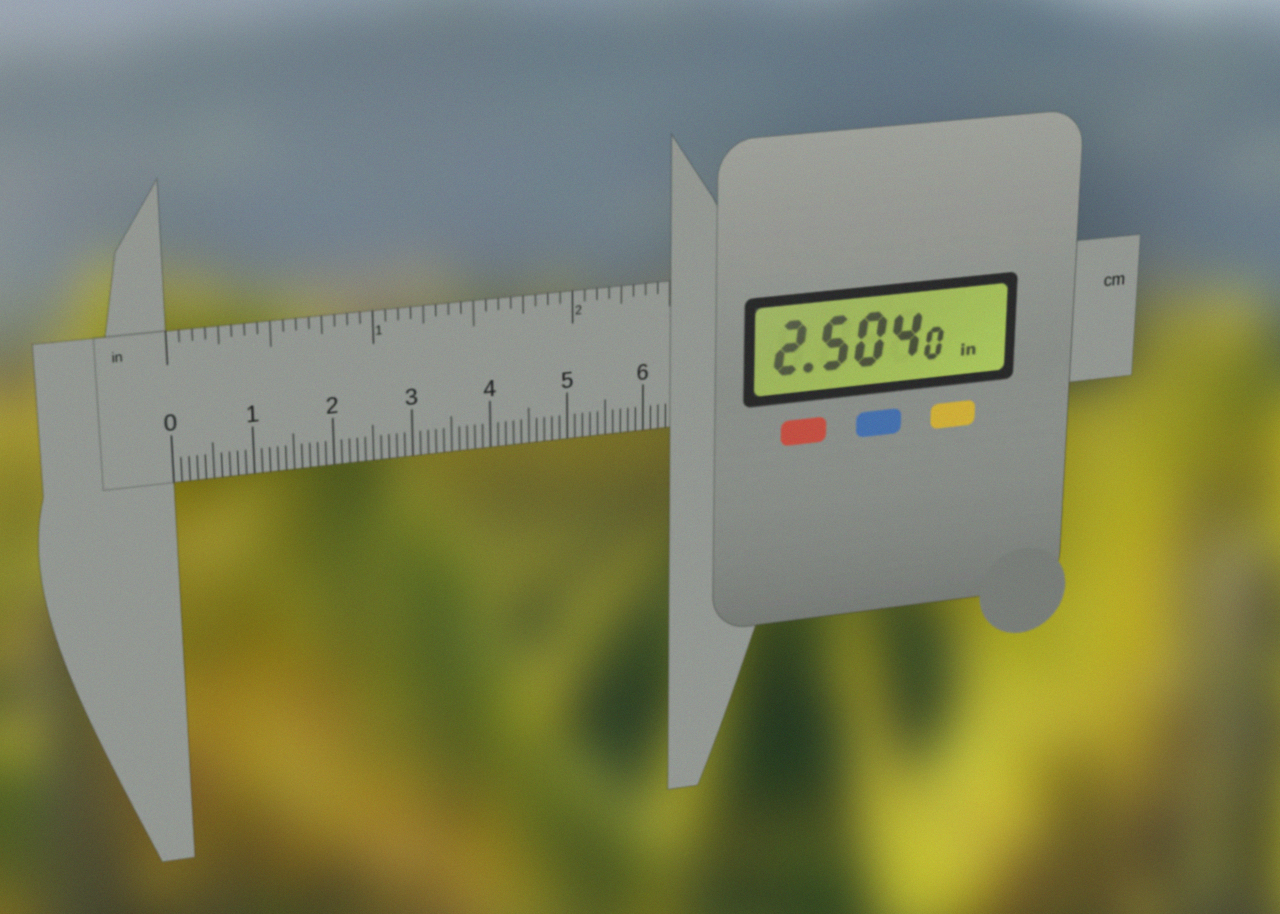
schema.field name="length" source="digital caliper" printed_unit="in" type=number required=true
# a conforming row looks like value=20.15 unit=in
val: value=2.5040 unit=in
